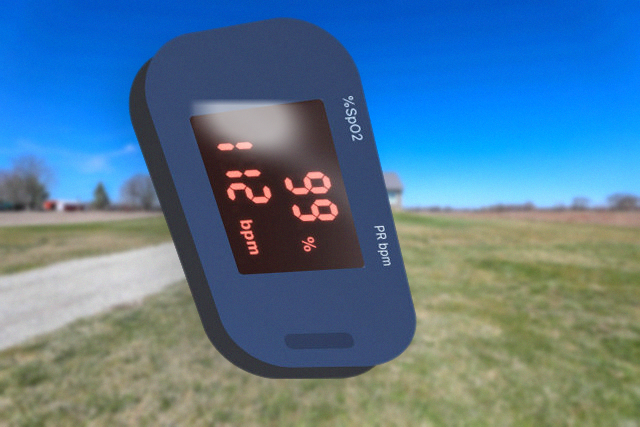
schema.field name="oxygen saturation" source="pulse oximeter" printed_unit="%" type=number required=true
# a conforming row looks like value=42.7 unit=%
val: value=99 unit=%
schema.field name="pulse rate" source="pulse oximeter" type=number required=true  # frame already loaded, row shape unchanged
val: value=112 unit=bpm
